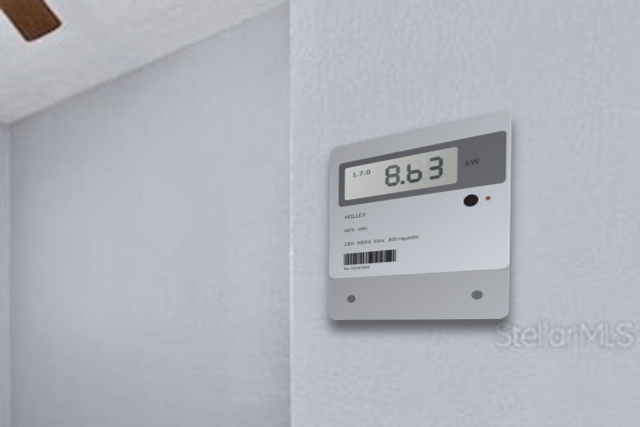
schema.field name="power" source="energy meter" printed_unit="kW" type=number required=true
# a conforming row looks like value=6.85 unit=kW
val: value=8.63 unit=kW
